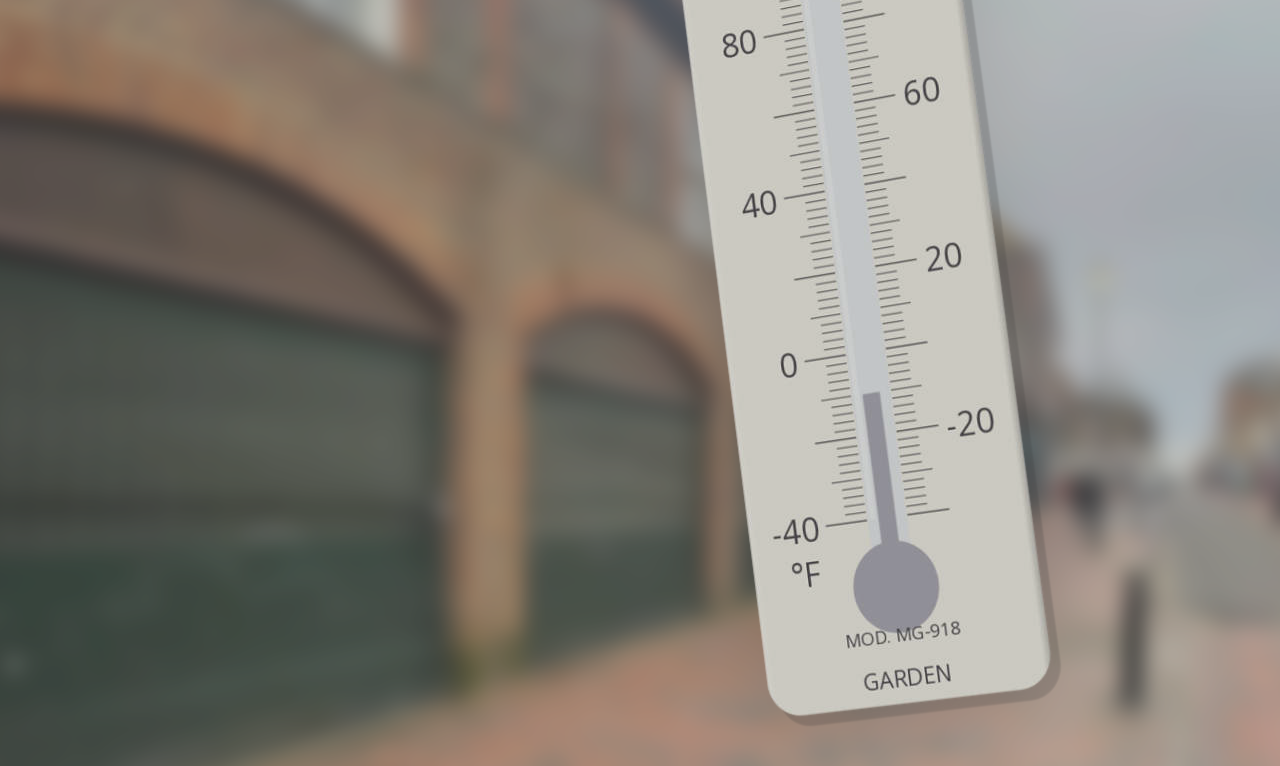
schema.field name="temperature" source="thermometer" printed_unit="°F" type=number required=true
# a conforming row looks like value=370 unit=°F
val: value=-10 unit=°F
